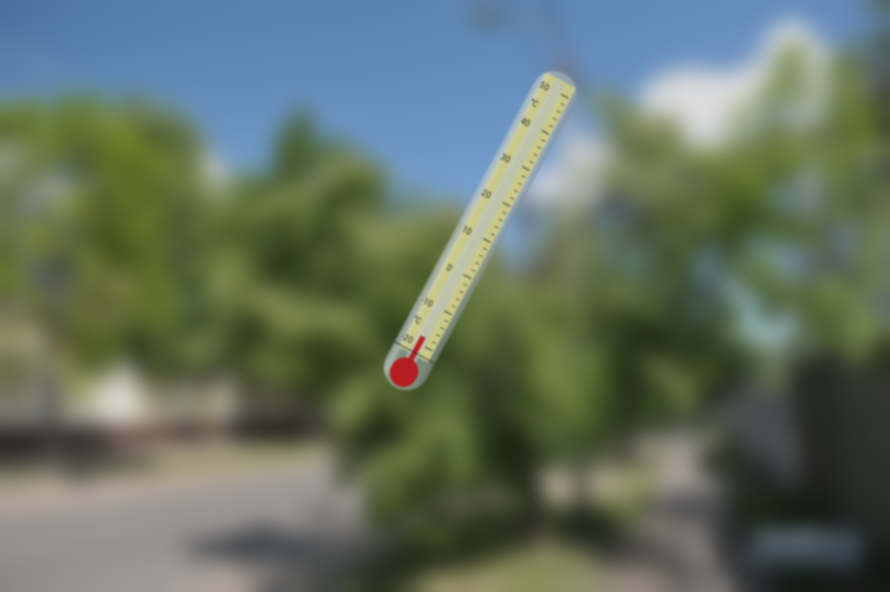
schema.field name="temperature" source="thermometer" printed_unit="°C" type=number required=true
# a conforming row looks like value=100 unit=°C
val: value=-18 unit=°C
